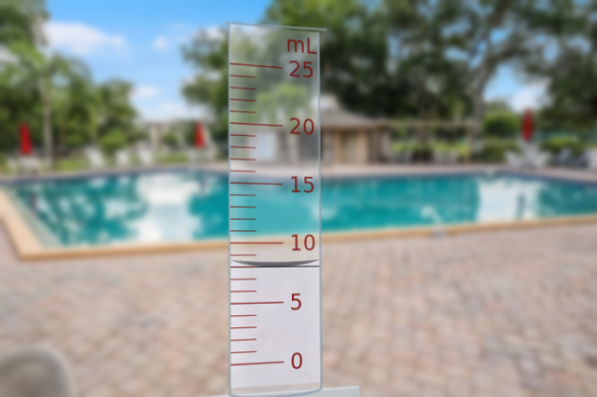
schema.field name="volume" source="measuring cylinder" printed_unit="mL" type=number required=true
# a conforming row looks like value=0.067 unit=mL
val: value=8 unit=mL
